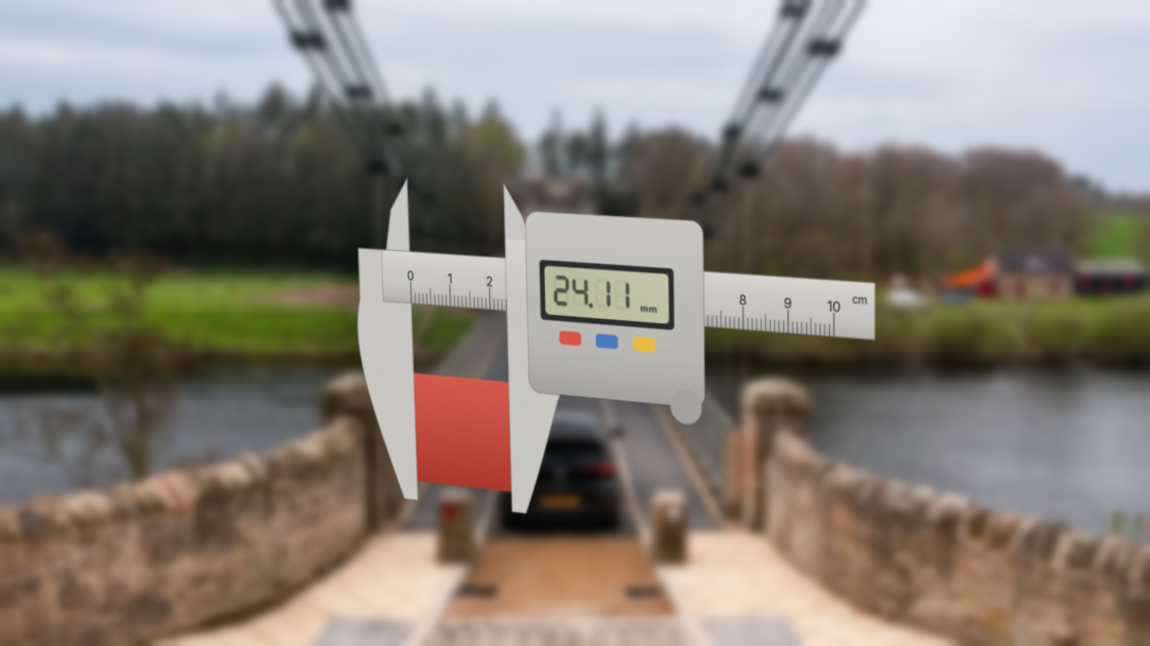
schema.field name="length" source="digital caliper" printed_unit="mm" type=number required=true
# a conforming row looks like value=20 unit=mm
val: value=24.11 unit=mm
